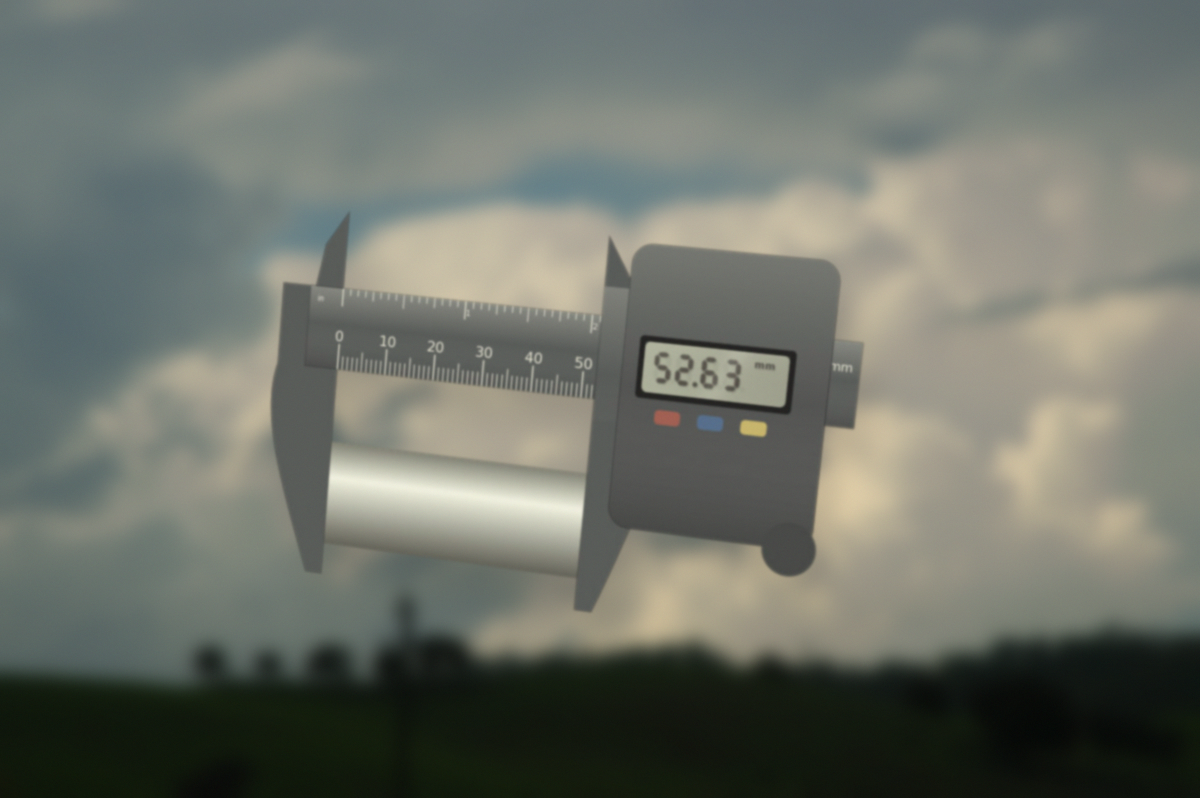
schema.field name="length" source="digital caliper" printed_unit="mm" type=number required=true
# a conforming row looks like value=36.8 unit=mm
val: value=52.63 unit=mm
